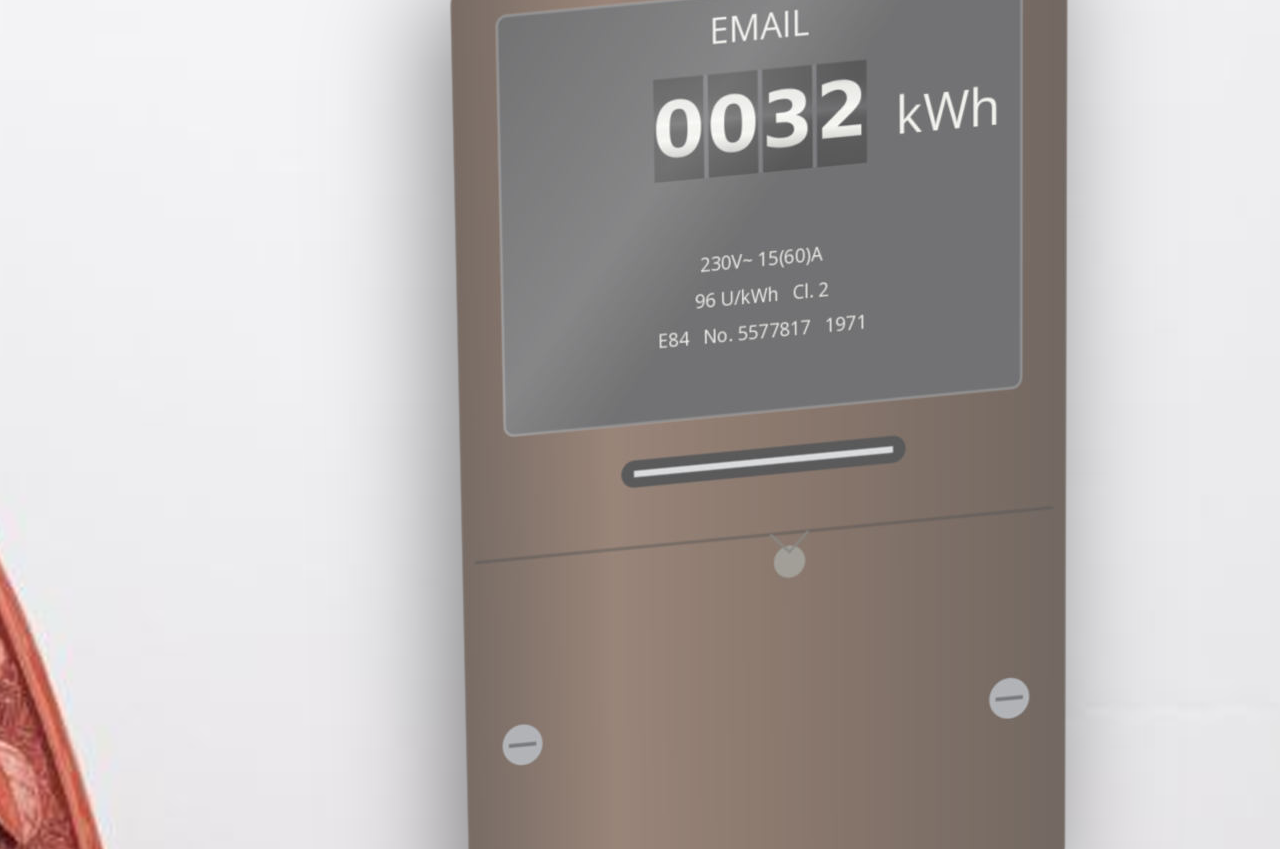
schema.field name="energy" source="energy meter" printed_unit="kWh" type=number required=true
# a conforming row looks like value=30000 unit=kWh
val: value=32 unit=kWh
